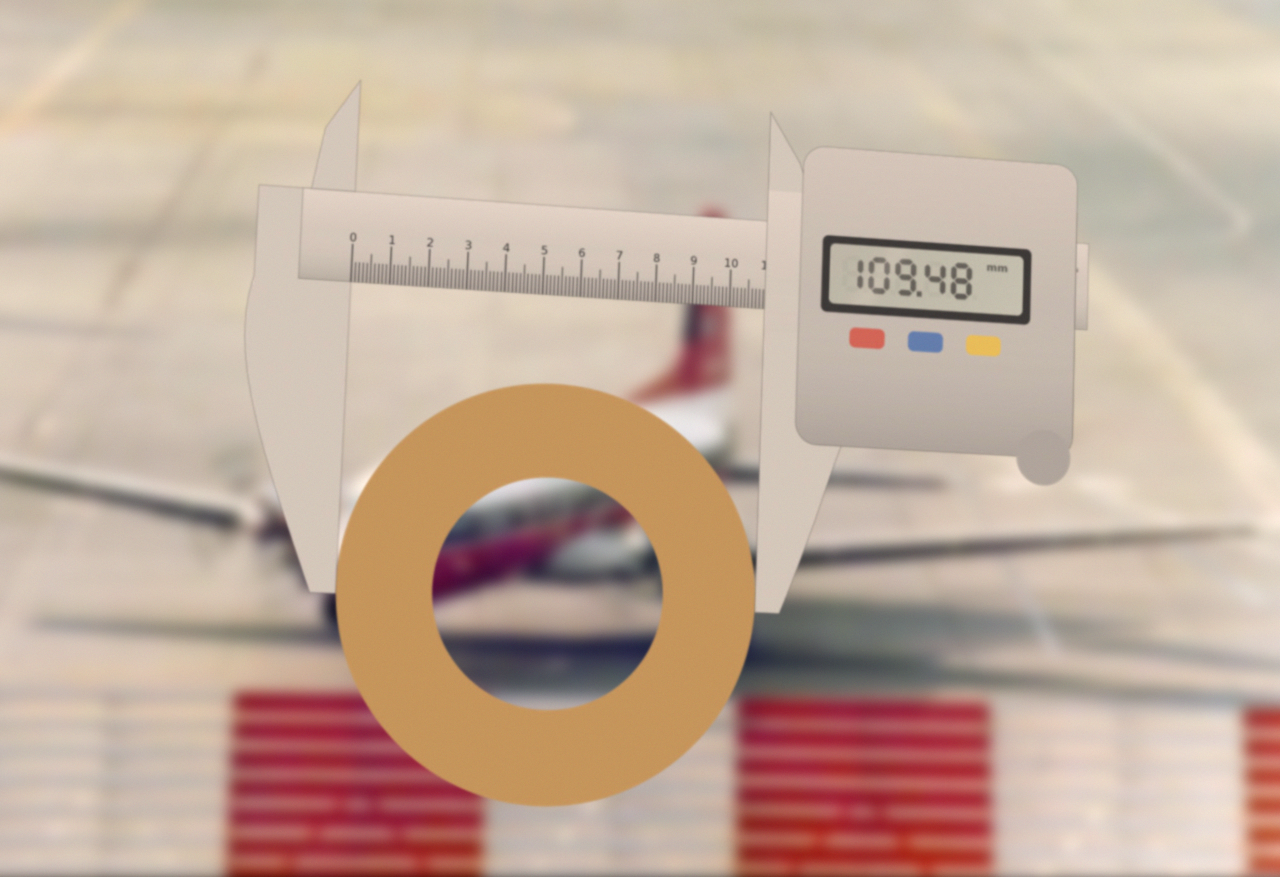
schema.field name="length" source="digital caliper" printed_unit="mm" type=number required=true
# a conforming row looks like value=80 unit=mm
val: value=109.48 unit=mm
